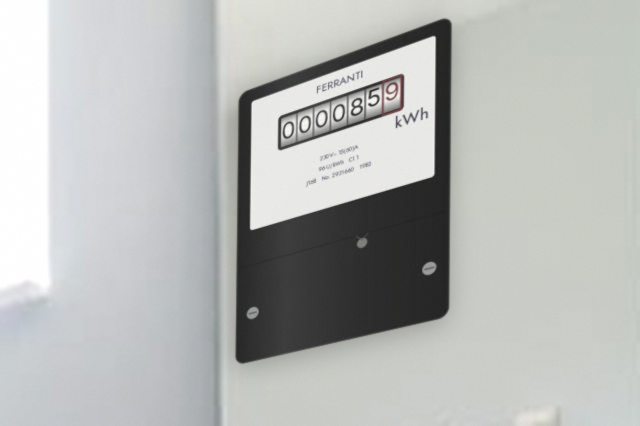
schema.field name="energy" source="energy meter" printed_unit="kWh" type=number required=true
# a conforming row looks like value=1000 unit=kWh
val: value=85.9 unit=kWh
